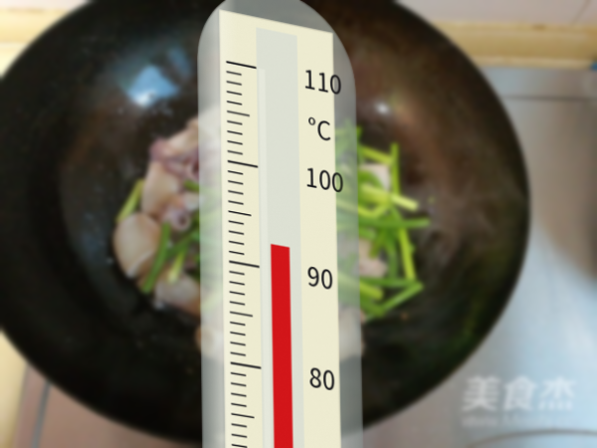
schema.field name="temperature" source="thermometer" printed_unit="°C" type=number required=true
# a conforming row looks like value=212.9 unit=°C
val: value=92.5 unit=°C
